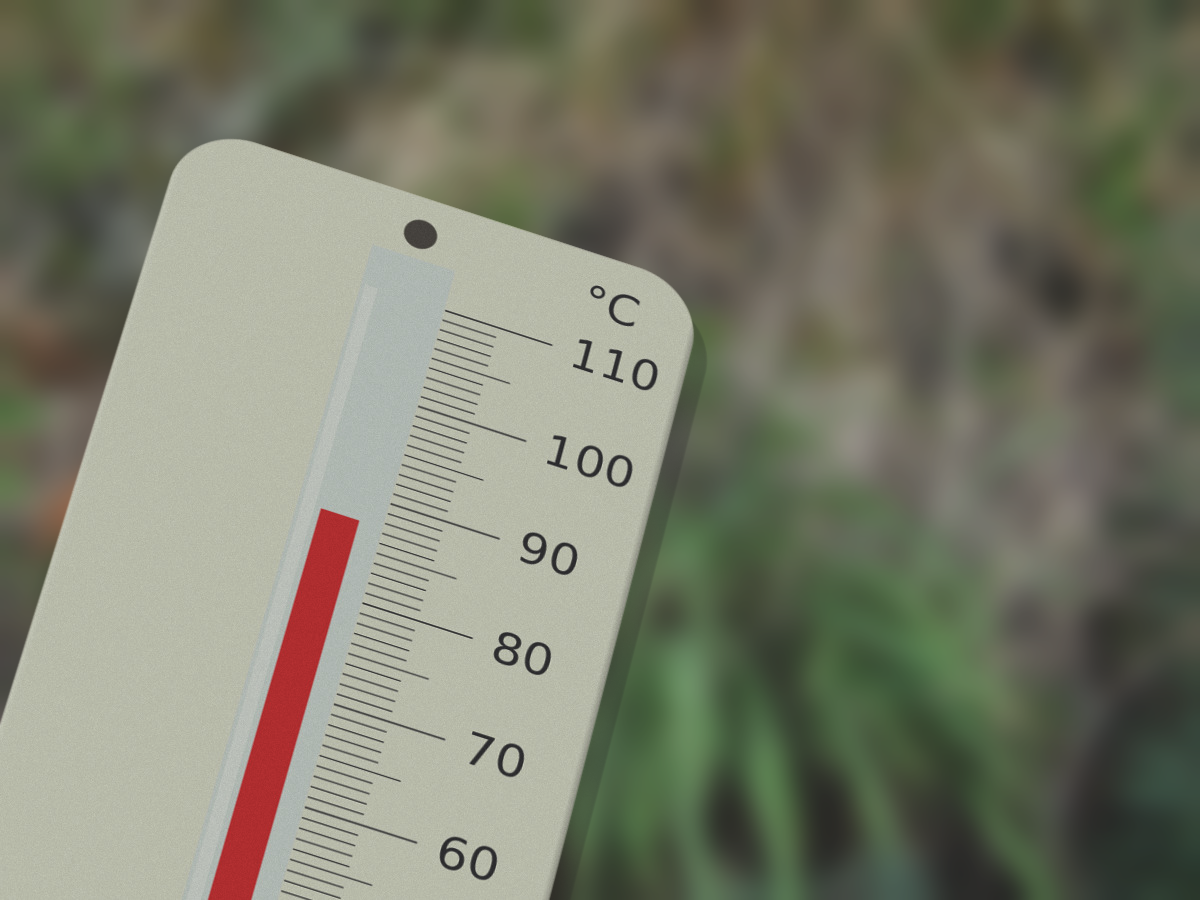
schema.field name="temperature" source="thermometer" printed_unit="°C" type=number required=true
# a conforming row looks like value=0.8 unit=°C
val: value=87.5 unit=°C
